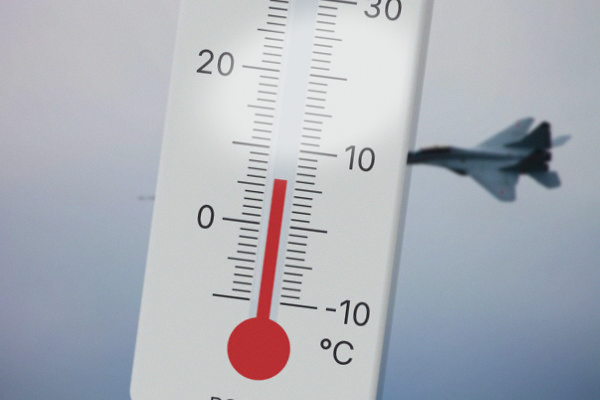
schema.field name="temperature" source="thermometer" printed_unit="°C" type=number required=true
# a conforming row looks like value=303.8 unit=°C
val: value=6 unit=°C
